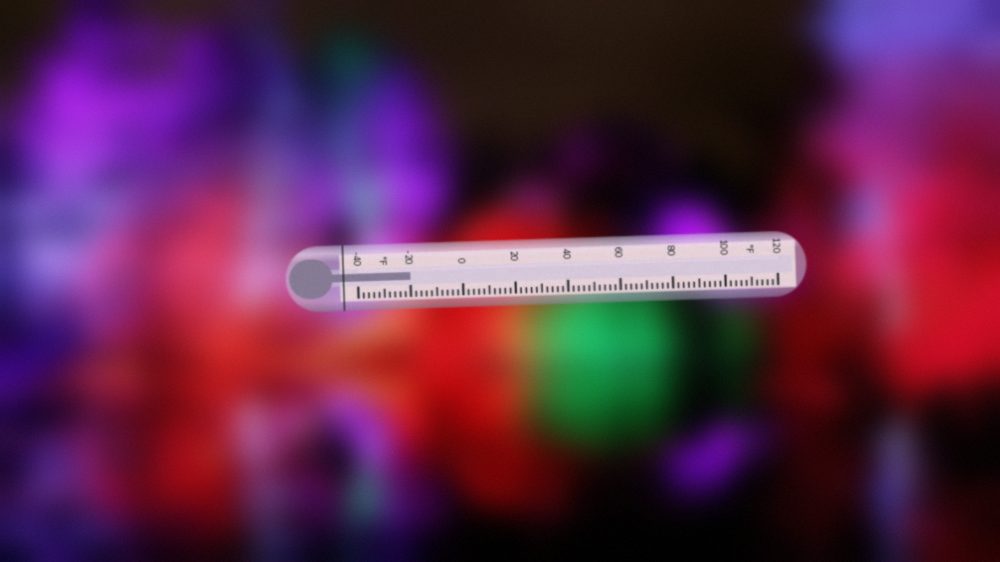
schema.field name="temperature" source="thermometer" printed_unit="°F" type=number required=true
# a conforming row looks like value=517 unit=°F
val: value=-20 unit=°F
